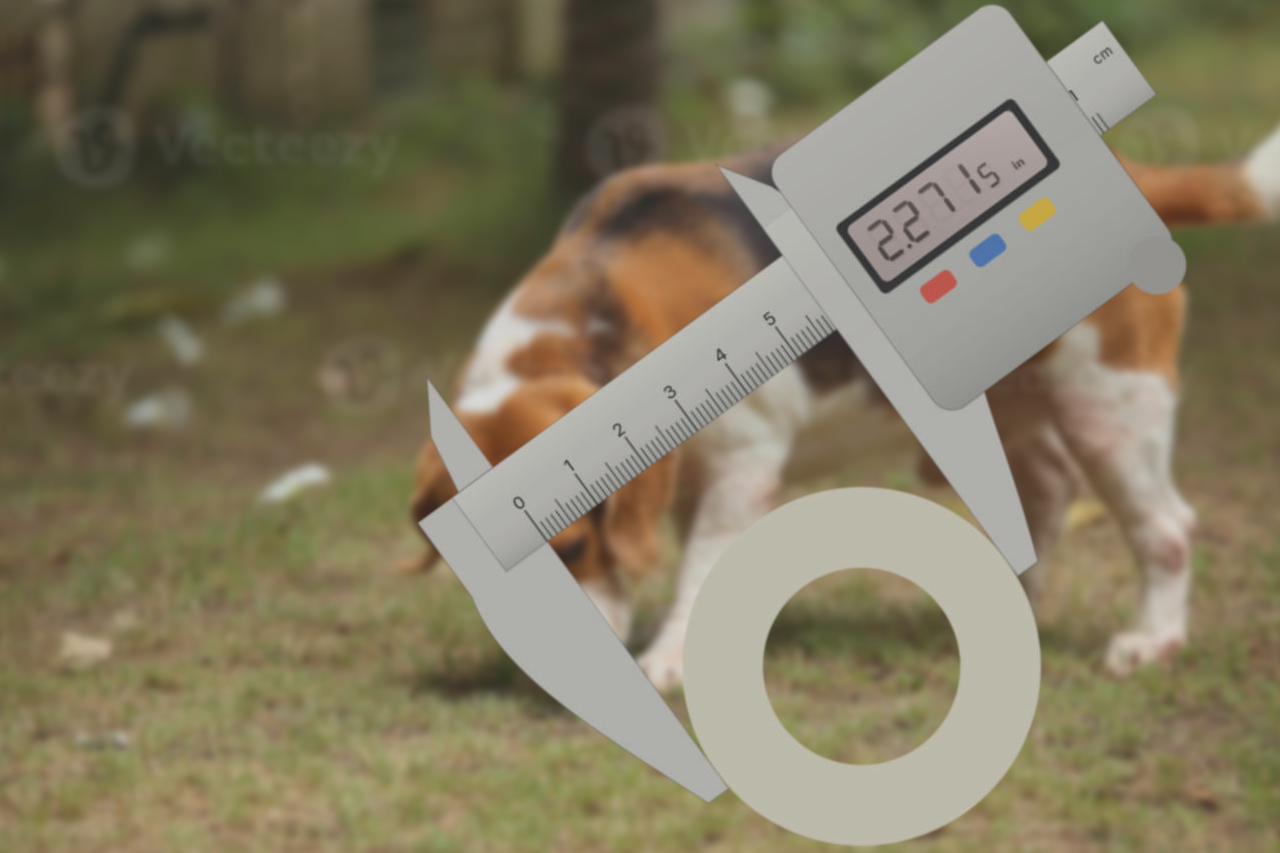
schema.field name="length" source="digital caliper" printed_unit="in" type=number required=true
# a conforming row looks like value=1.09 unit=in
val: value=2.2715 unit=in
